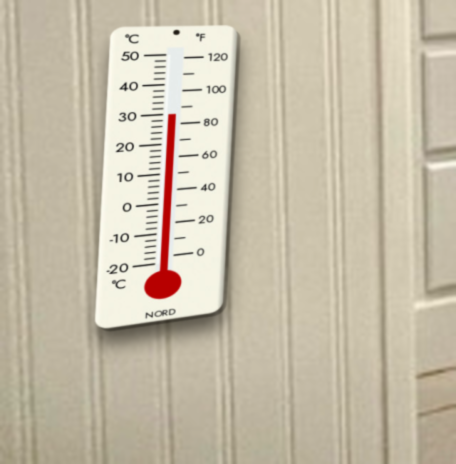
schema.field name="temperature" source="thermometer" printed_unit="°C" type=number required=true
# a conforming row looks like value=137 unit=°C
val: value=30 unit=°C
